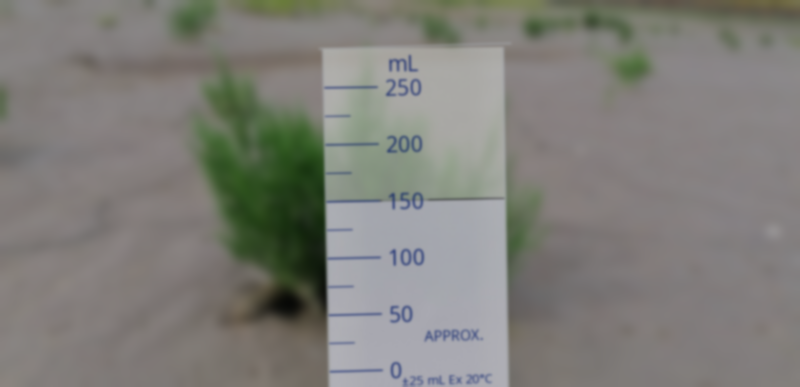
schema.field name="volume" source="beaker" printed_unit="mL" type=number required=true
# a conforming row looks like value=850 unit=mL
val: value=150 unit=mL
